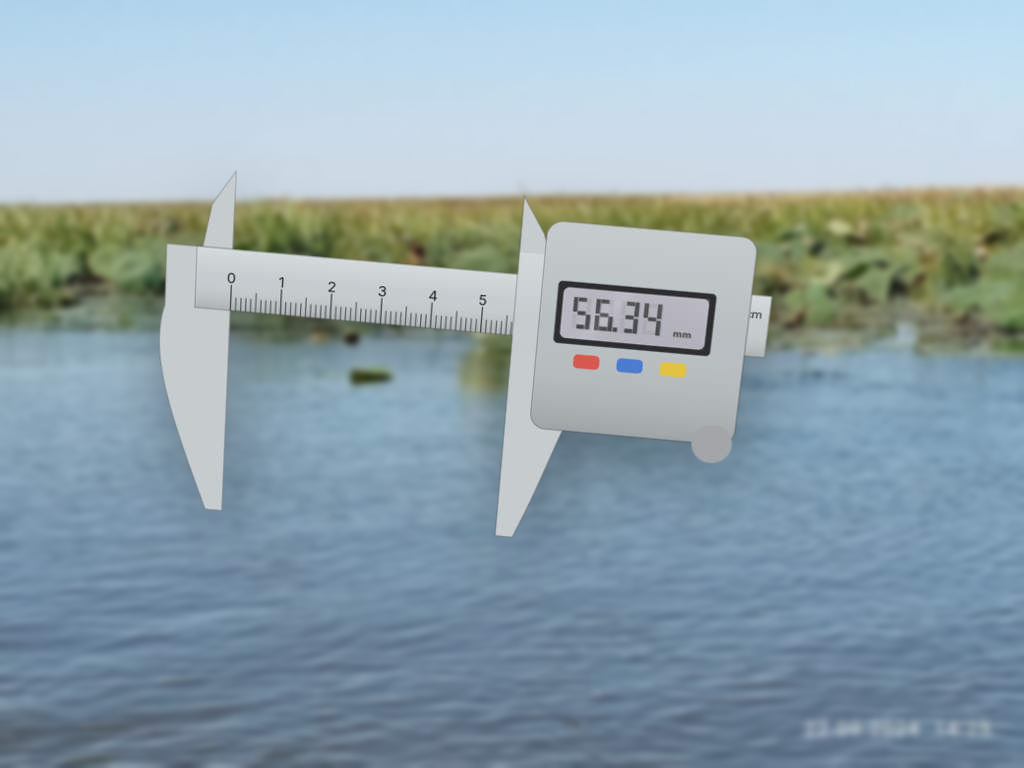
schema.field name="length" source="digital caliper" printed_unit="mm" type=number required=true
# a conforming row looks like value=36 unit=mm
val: value=56.34 unit=mm
